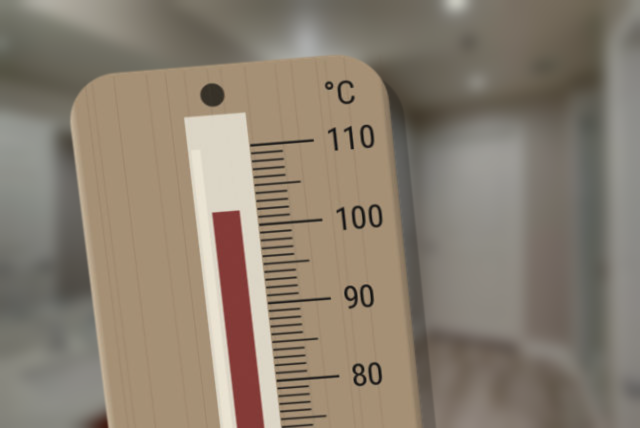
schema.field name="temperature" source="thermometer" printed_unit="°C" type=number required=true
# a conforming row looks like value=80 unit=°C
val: value=102 unit=°C
